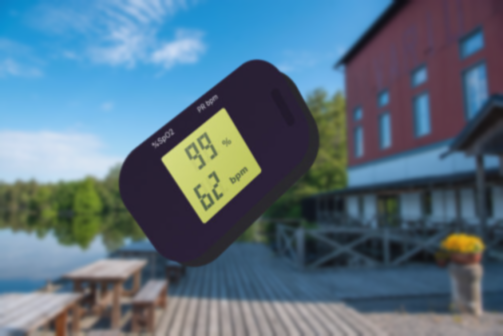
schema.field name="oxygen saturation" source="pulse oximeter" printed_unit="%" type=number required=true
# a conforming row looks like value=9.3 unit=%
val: value=99 unit=%
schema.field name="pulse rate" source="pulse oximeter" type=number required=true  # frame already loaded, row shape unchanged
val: value=62 unit=bpm
